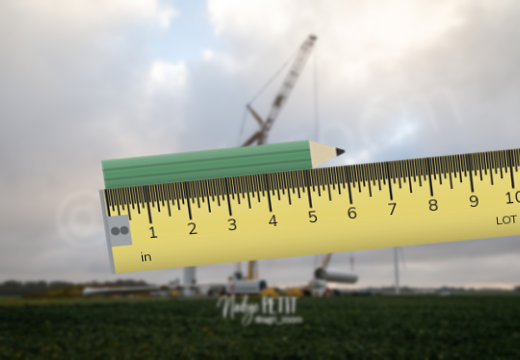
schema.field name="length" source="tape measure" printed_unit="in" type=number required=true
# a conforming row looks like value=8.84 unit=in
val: value=6 unit=in
